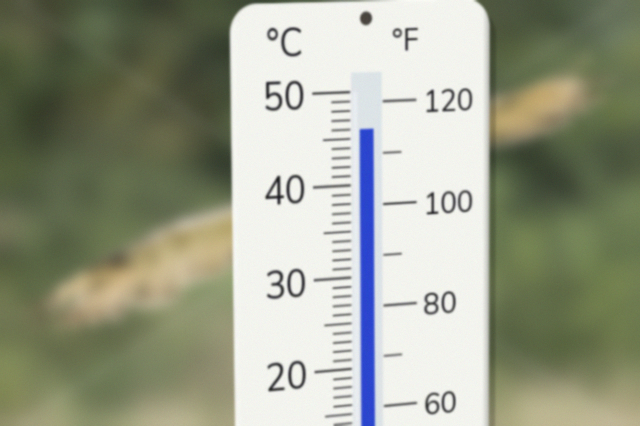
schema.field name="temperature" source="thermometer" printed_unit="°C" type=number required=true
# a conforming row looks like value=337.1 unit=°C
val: value=46 unit=°C
